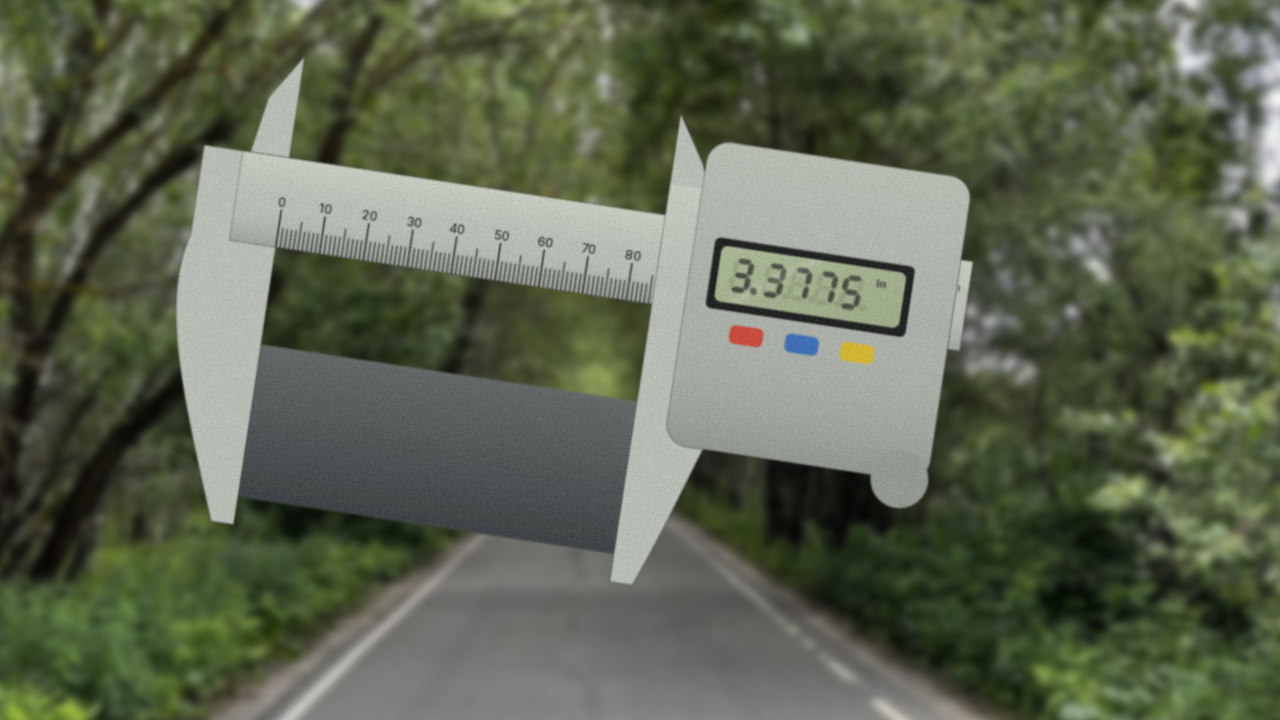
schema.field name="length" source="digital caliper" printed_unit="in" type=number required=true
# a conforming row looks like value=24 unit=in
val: value=3.3775 unit=in
